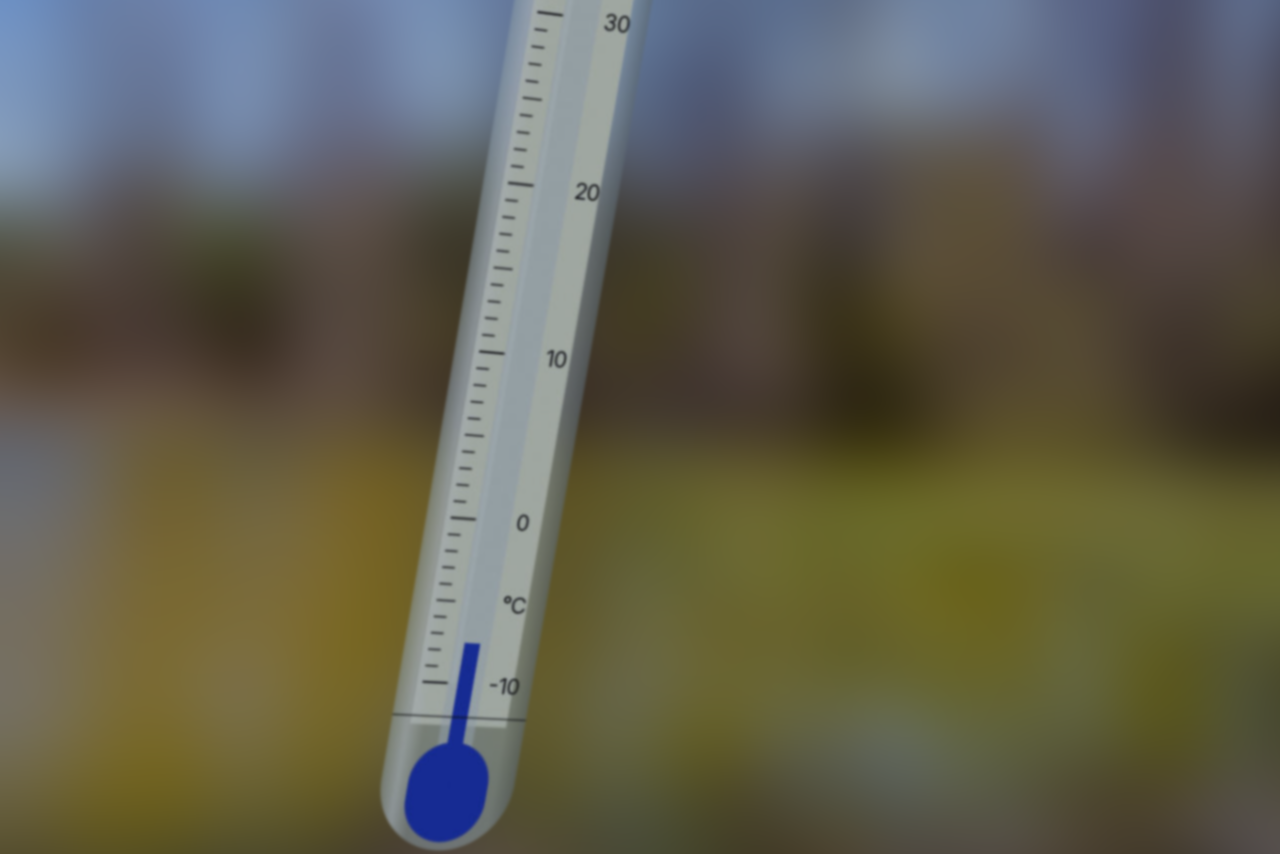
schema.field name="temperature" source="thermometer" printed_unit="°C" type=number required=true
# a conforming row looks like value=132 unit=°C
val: value=-7.5 unit=°C
